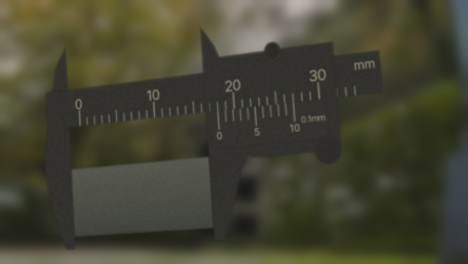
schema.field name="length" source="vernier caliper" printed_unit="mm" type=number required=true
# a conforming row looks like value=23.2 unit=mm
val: value=18.0 unit=mm
